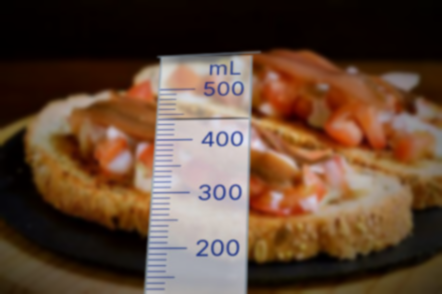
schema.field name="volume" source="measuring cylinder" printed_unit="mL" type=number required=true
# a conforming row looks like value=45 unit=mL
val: value=440 unit=mL
